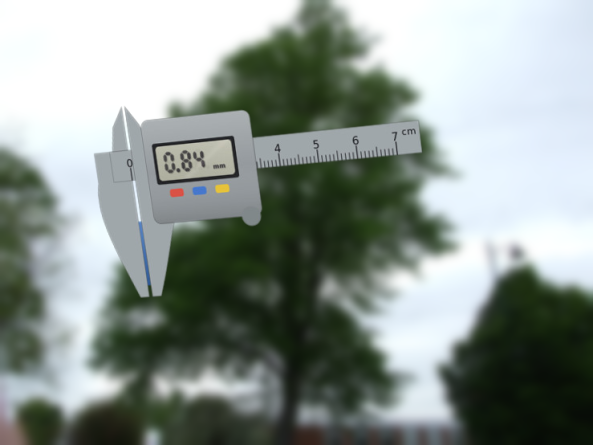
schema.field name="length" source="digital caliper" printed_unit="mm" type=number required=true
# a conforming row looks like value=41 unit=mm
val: value=0.84 unit=mm
